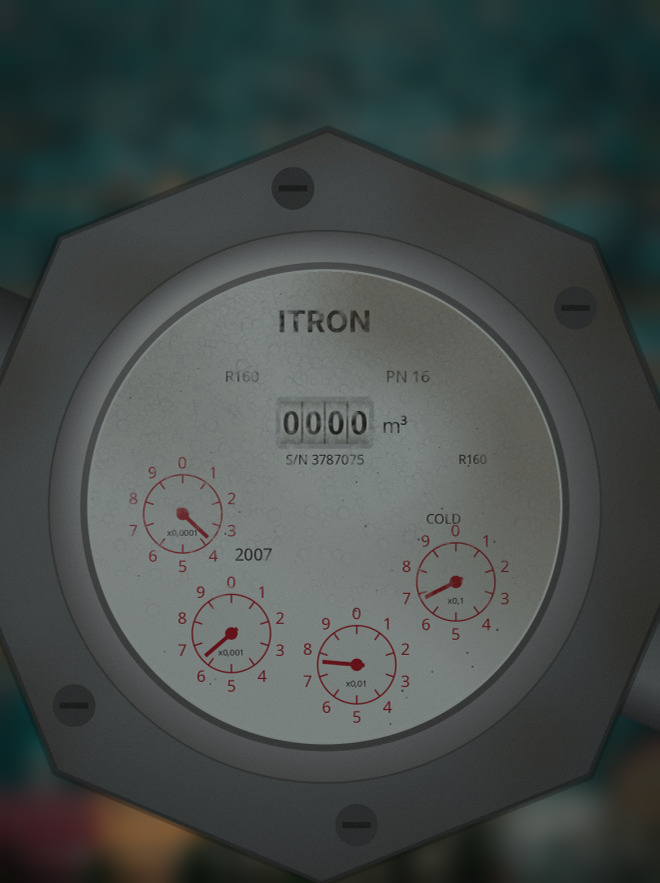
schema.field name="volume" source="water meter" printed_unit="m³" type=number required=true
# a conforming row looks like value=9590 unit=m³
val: value=0.6763 unit=m³
